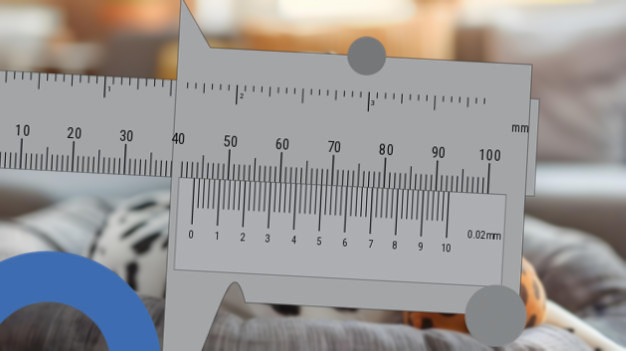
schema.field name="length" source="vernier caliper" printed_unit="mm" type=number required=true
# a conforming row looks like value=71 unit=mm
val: value=43.5 unit=mm
